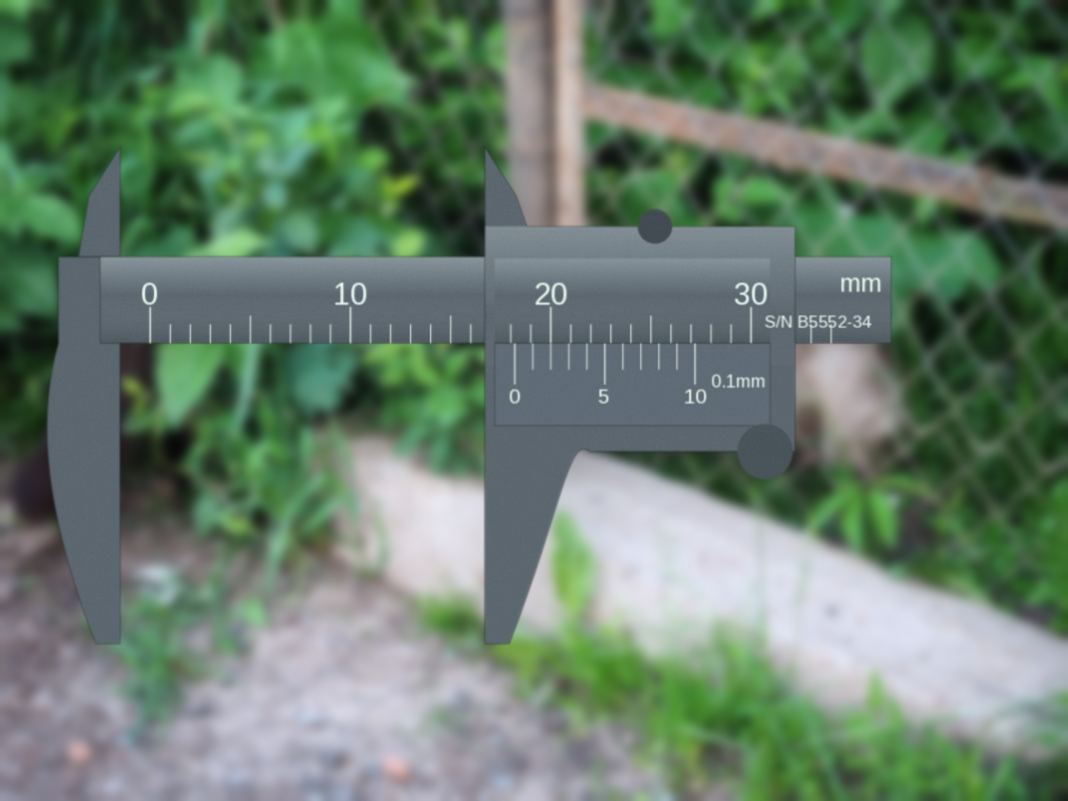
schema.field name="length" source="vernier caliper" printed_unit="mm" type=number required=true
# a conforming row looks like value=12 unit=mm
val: value=18.2 unit=mm
